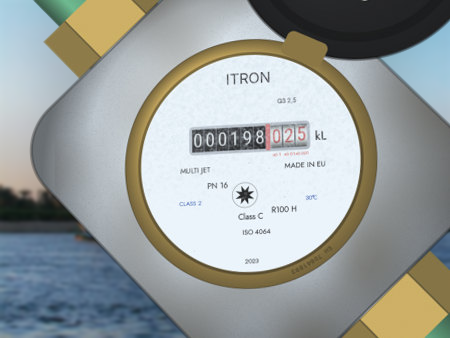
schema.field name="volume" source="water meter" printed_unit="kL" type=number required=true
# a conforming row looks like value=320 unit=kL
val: value=198.025 unit=kL
